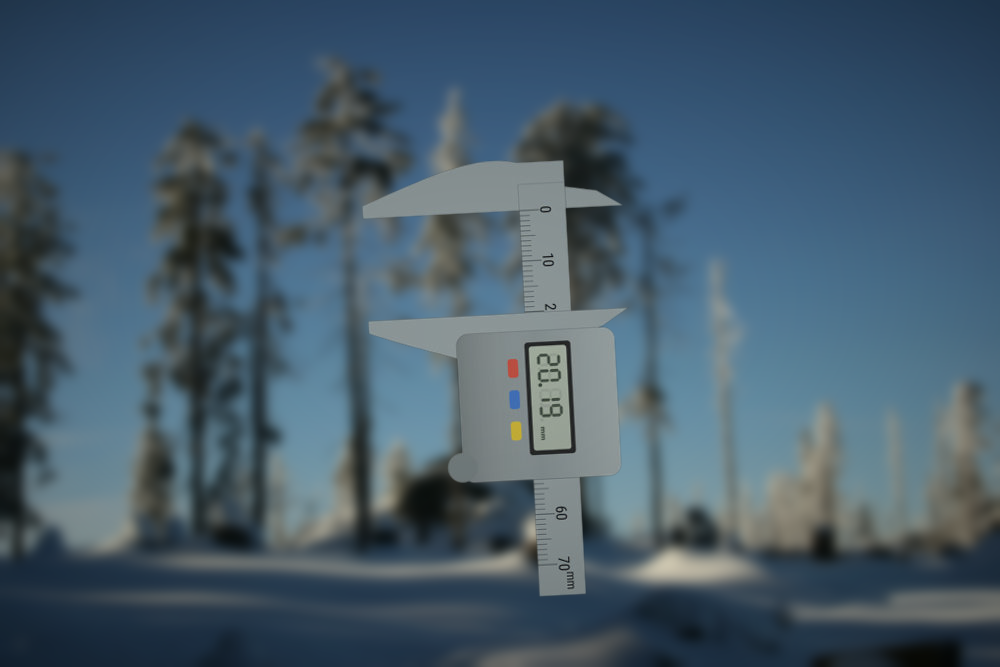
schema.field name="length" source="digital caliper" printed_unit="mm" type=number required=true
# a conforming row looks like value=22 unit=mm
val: value=20.19 unit=mm
